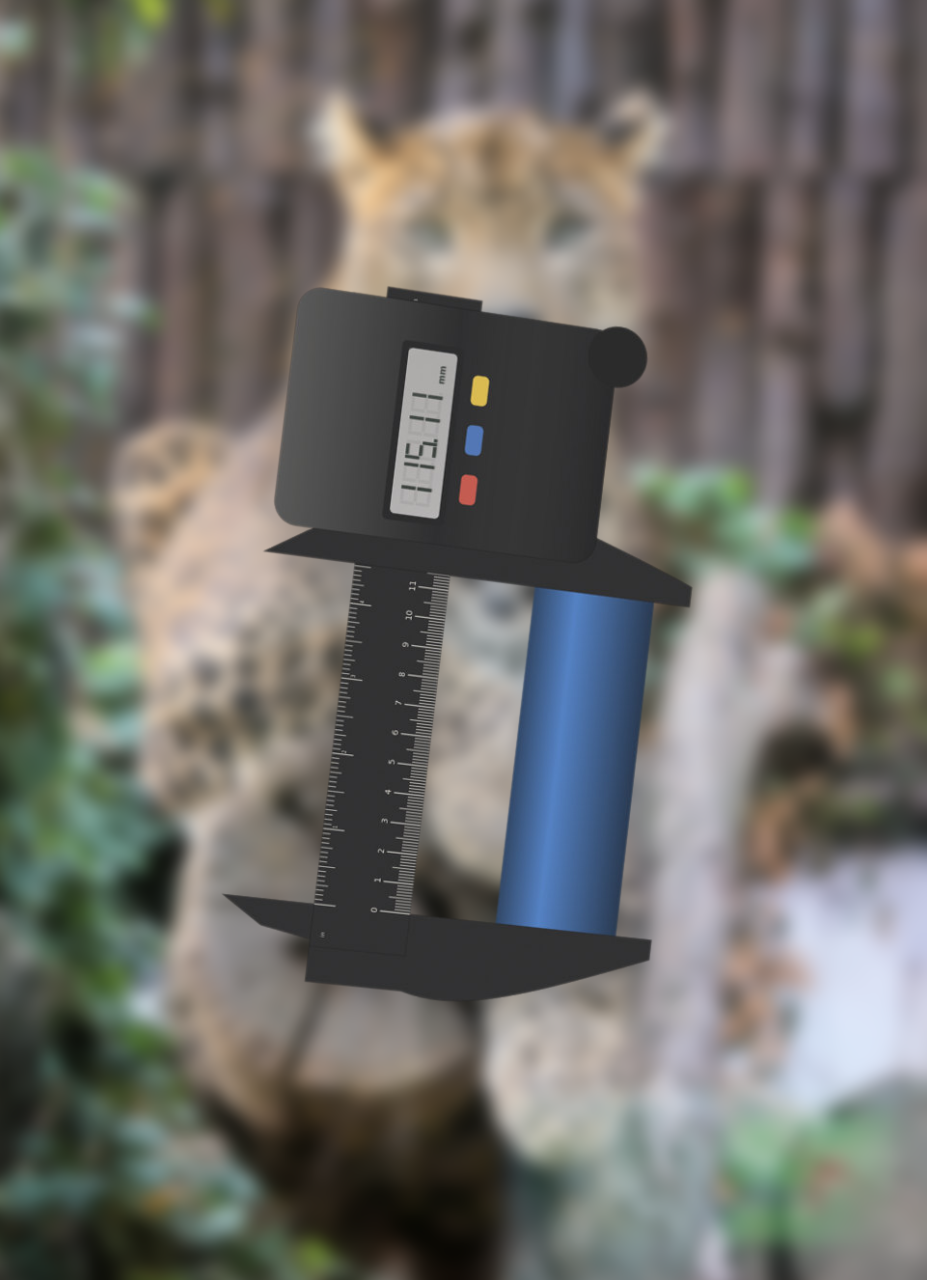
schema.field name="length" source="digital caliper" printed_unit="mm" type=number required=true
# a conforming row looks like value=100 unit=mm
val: value=115.11 unit=mm
